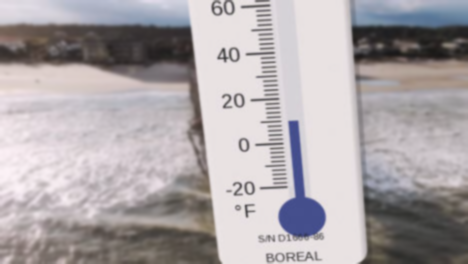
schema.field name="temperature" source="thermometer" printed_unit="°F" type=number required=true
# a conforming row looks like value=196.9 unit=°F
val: value=10 unit=°F
